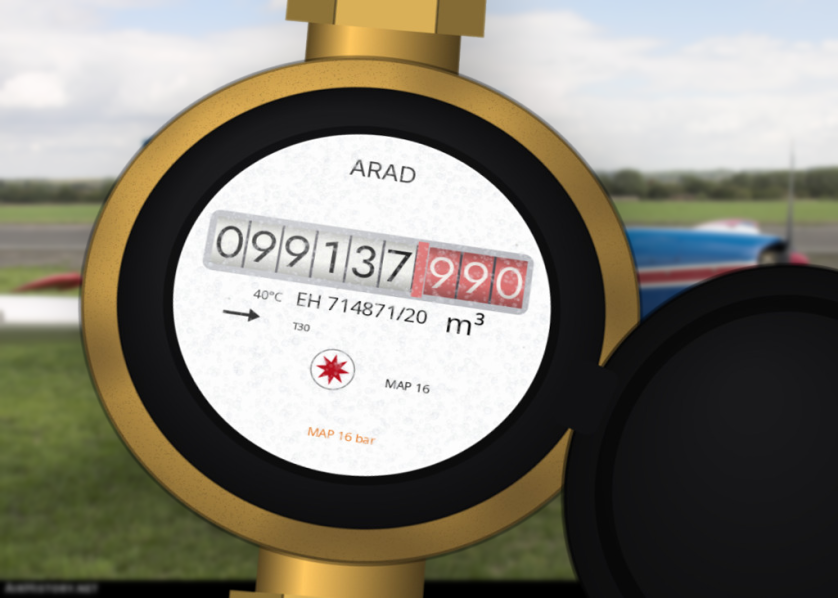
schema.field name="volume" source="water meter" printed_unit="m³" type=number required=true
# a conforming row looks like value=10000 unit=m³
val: value=99137.990 unit=m³
